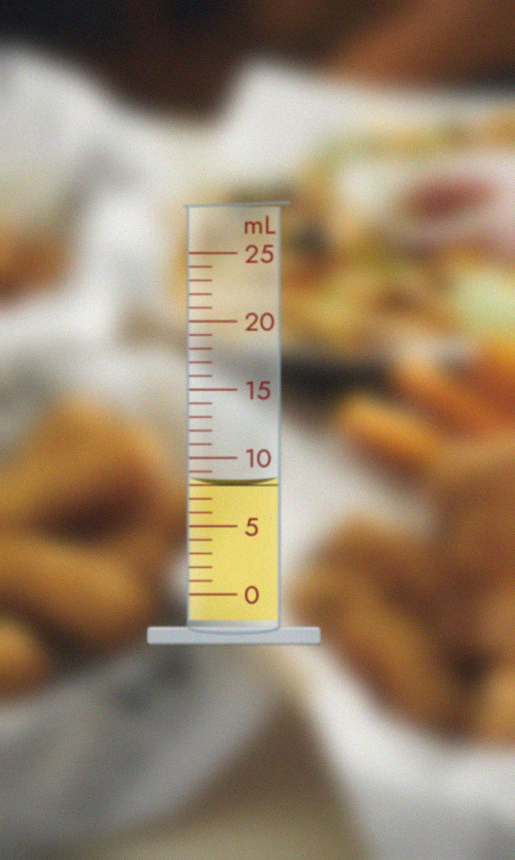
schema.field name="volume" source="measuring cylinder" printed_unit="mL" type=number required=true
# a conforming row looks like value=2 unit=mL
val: value=8 unit=mL
